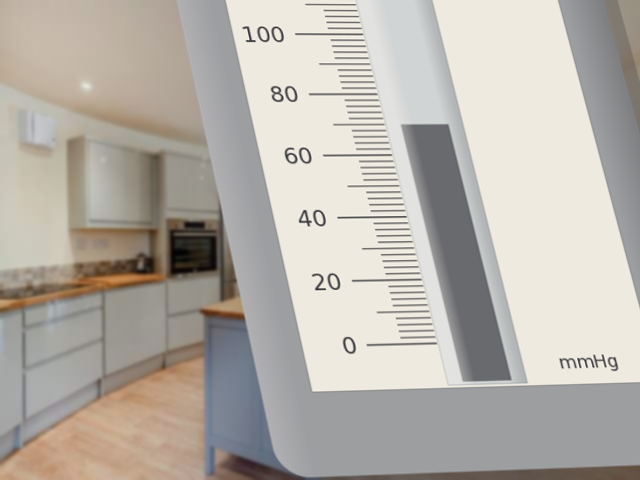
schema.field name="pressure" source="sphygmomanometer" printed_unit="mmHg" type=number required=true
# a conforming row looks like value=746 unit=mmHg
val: value=70 unit=mmHg
